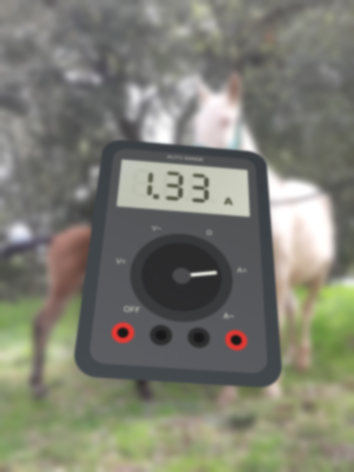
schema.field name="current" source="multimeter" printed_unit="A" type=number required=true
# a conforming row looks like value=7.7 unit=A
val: value=1.33 unit=A
